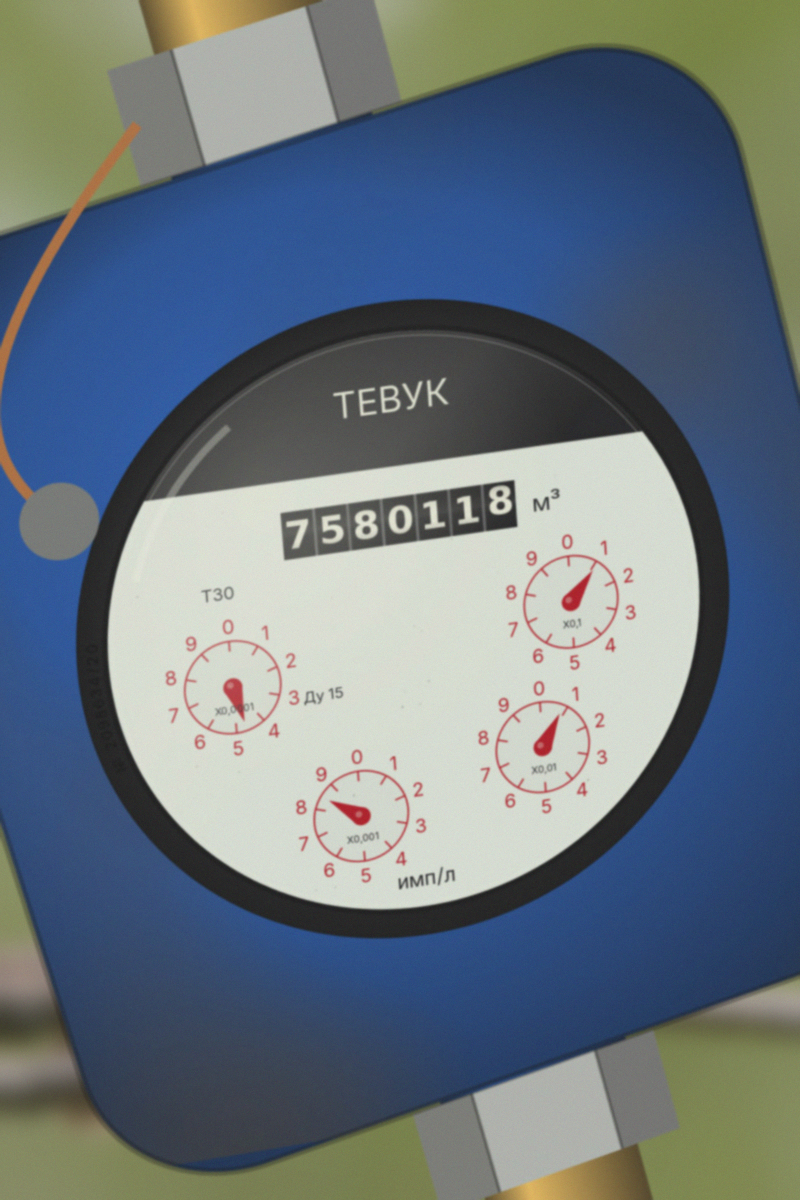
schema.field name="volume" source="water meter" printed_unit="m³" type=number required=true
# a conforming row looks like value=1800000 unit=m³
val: value=7580118.1084 unit=m³
